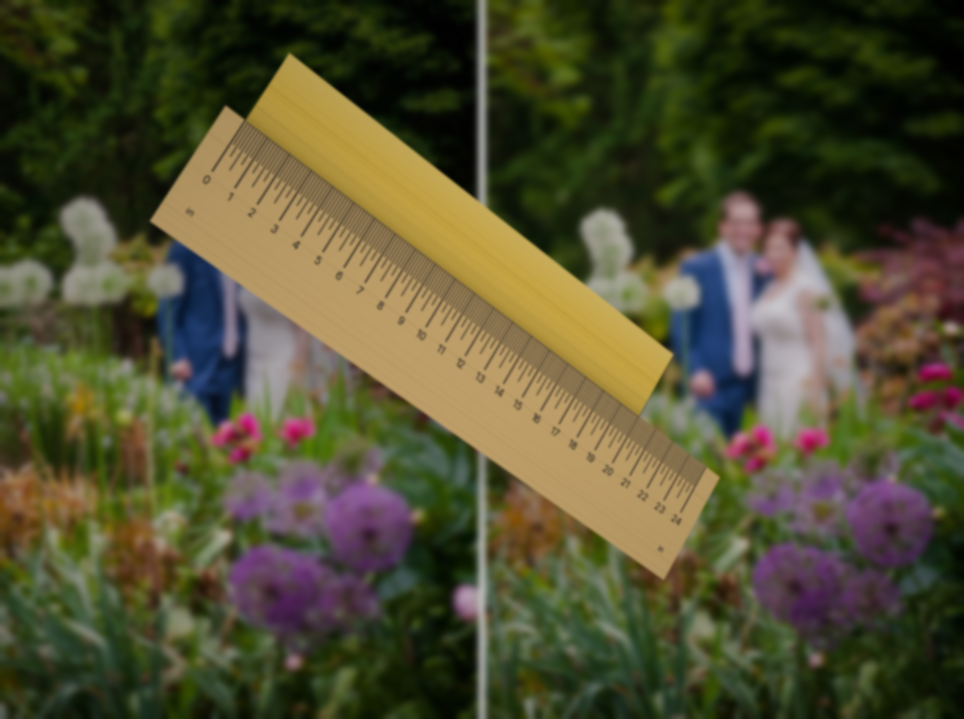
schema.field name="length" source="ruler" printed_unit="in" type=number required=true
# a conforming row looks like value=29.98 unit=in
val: value=20 unit=in
